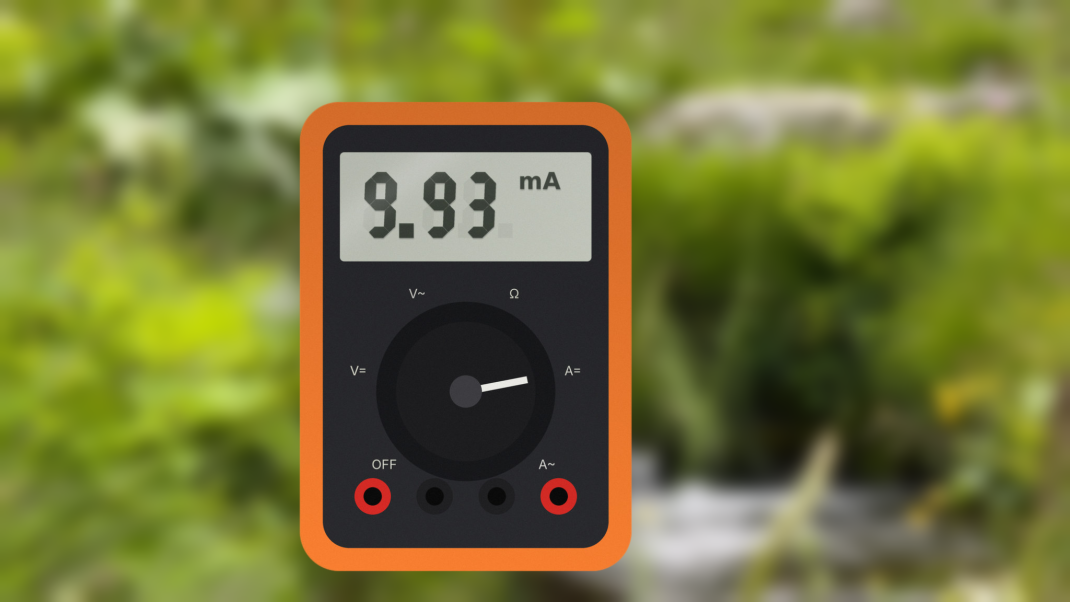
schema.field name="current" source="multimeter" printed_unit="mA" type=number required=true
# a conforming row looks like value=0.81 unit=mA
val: value=9.93 unit=mA
